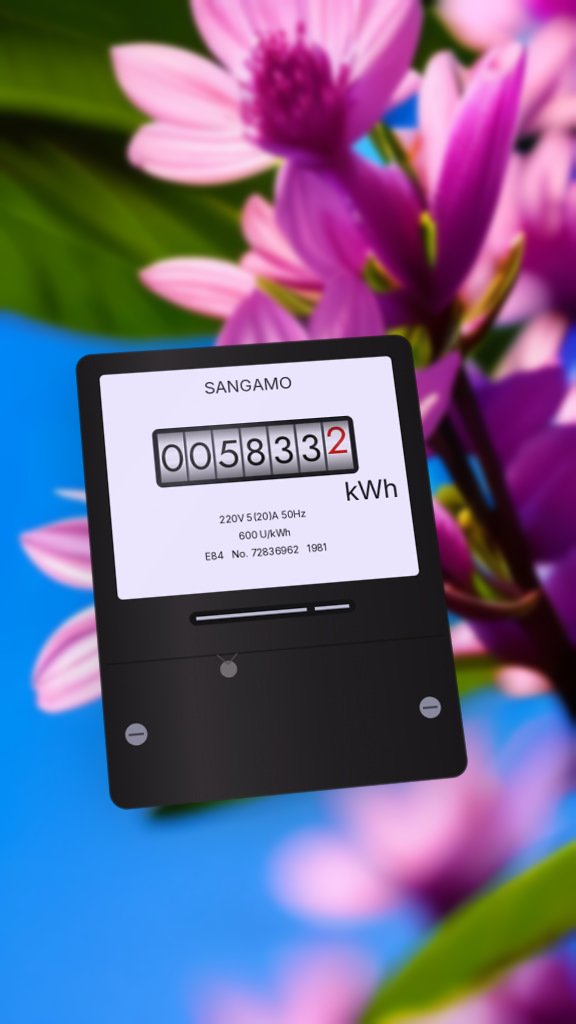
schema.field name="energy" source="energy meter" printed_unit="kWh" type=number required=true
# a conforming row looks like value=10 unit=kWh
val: value=5833.2 unit=kWh
